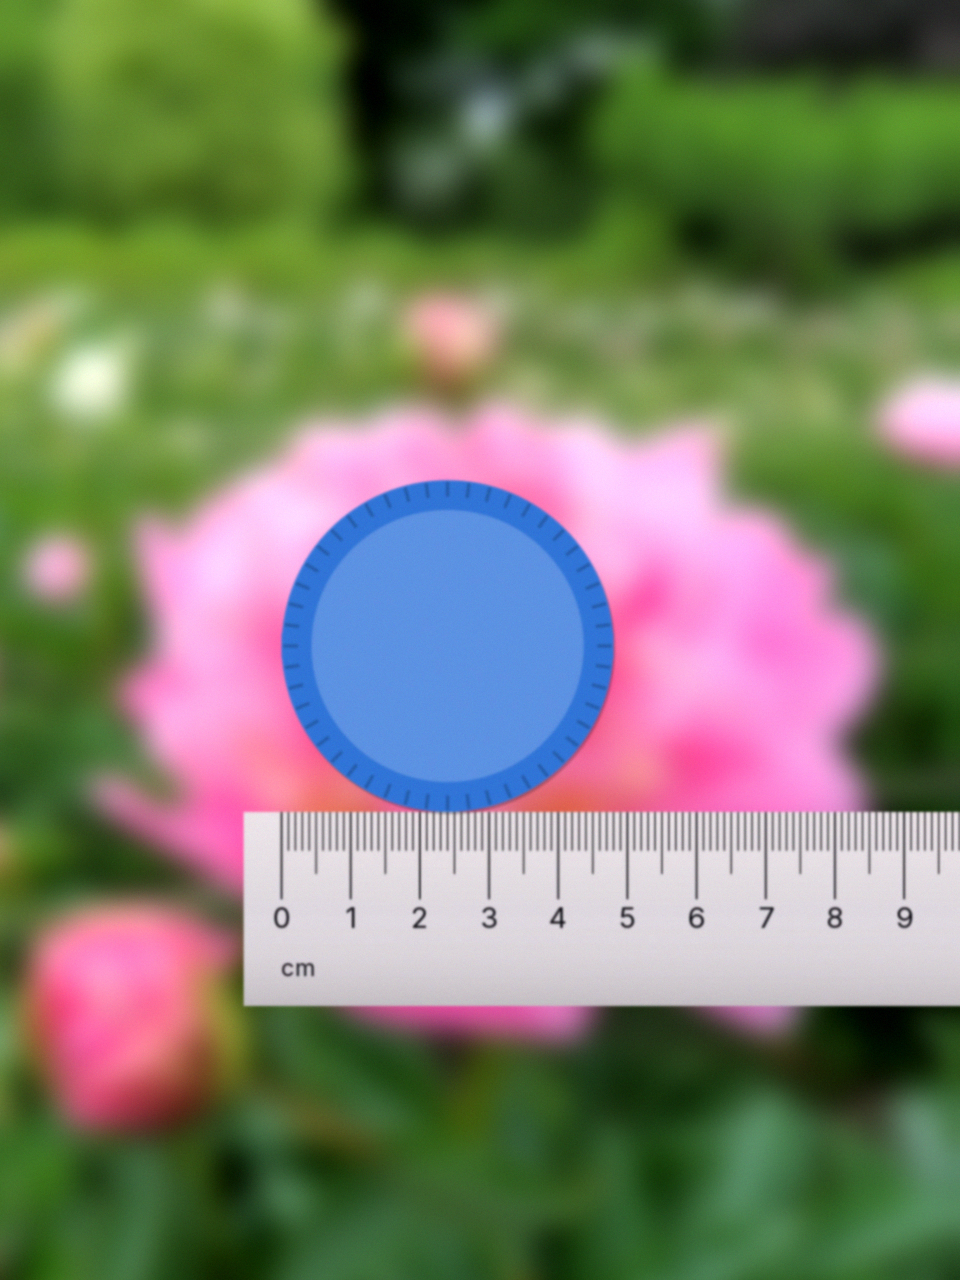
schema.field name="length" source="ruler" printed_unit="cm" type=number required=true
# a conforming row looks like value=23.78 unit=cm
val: value=4.8 unit=cm
